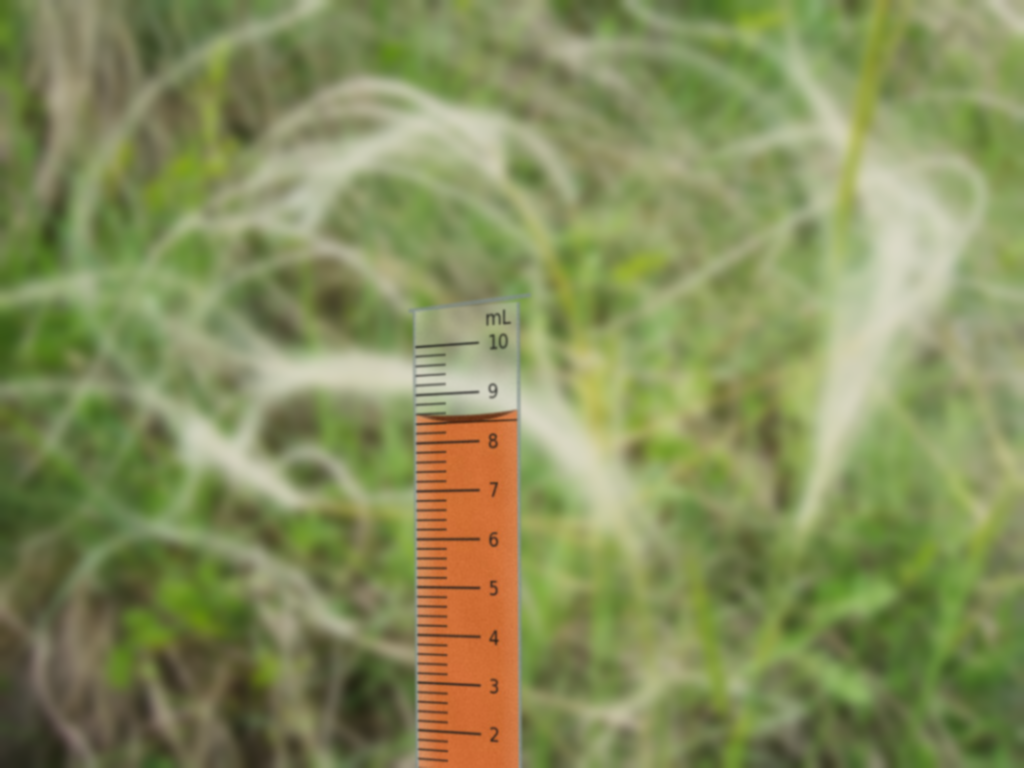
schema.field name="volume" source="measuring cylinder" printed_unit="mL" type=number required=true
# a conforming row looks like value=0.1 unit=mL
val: value=8.4 unit=mL
